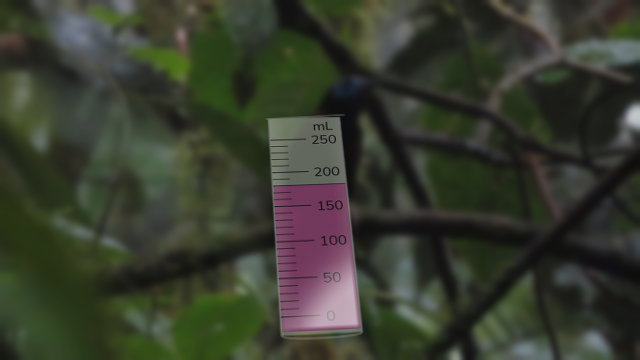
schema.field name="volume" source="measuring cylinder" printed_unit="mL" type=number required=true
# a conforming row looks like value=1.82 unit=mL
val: value=180 unit=mL
